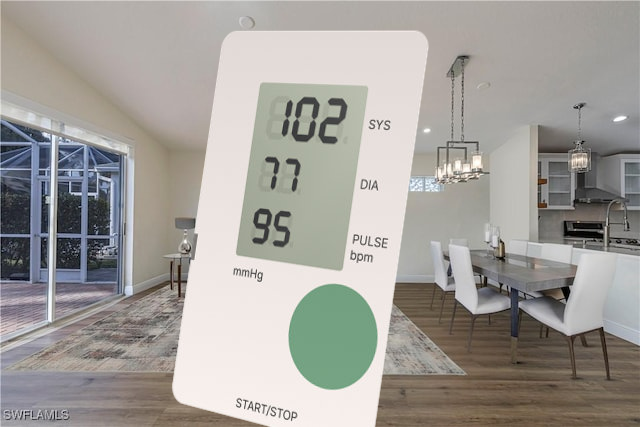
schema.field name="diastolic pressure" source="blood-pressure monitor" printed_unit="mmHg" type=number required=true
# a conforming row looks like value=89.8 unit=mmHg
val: value=77 unit=mmHg
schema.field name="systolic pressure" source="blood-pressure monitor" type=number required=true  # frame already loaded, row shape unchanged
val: value=102 unit=mmHg
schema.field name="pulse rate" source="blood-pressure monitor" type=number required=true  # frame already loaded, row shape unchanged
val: value=95 unit=bpm
